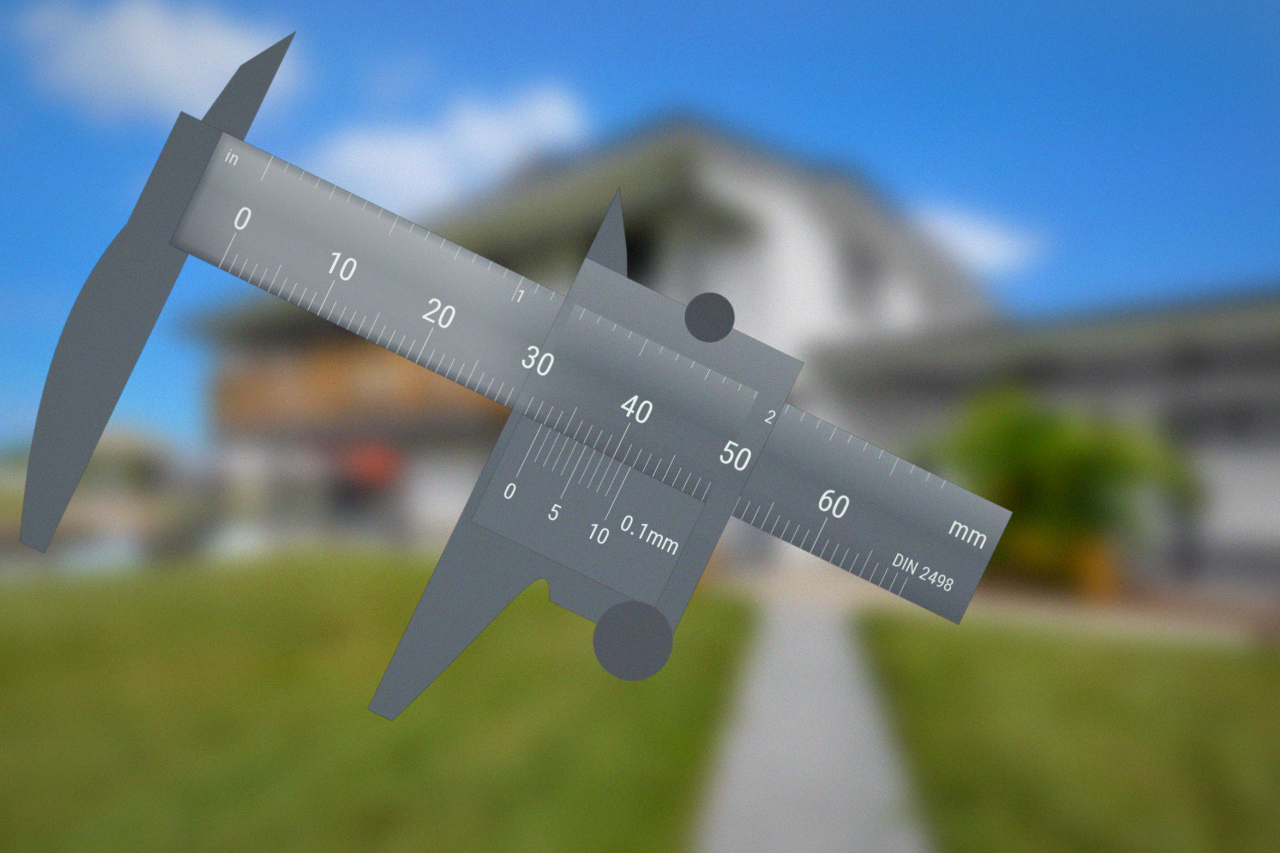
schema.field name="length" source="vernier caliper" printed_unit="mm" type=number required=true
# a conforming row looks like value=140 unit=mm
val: value=32.8 unit=mm
